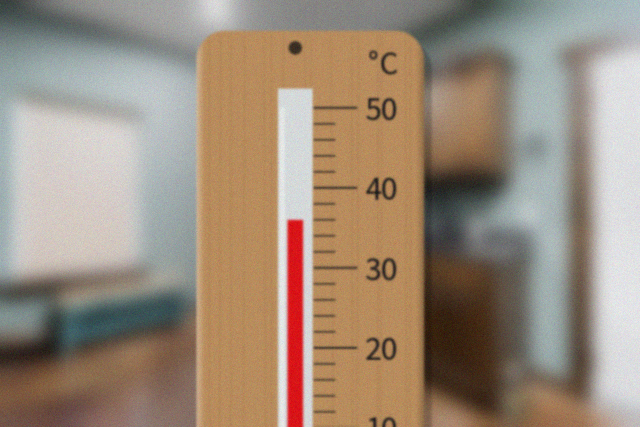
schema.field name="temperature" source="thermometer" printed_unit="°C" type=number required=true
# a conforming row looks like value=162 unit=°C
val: value=36 unit=°C
